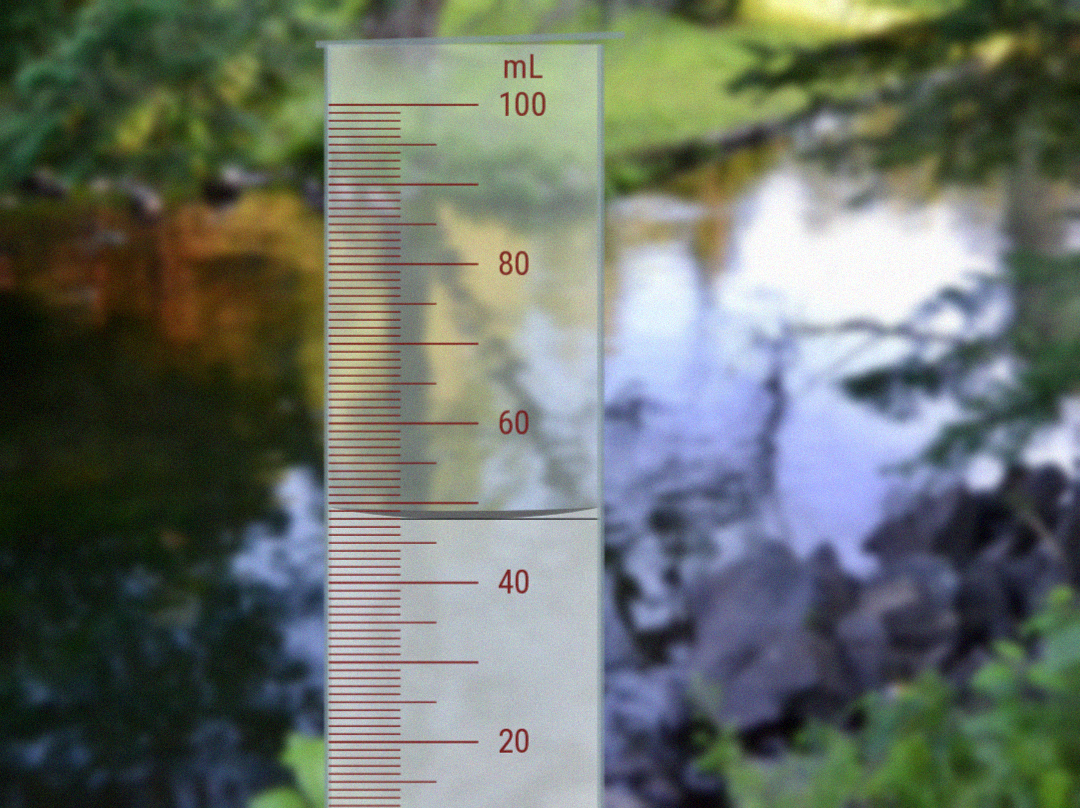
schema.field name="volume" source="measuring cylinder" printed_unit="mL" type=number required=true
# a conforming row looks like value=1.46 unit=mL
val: value=48 unit=mL
